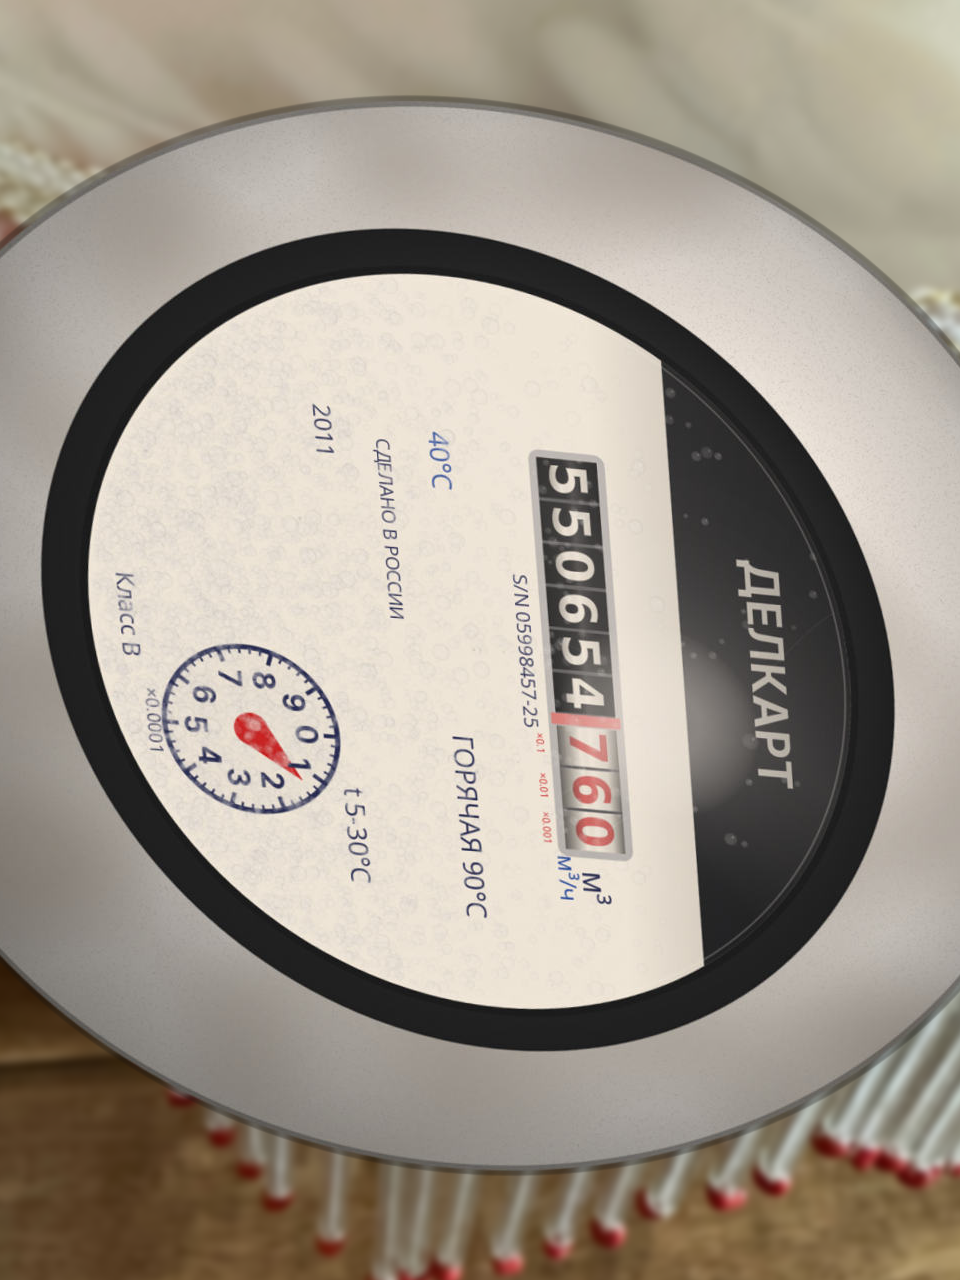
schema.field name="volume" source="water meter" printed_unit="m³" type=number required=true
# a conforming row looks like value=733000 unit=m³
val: value=550654.7601 unit=m³
